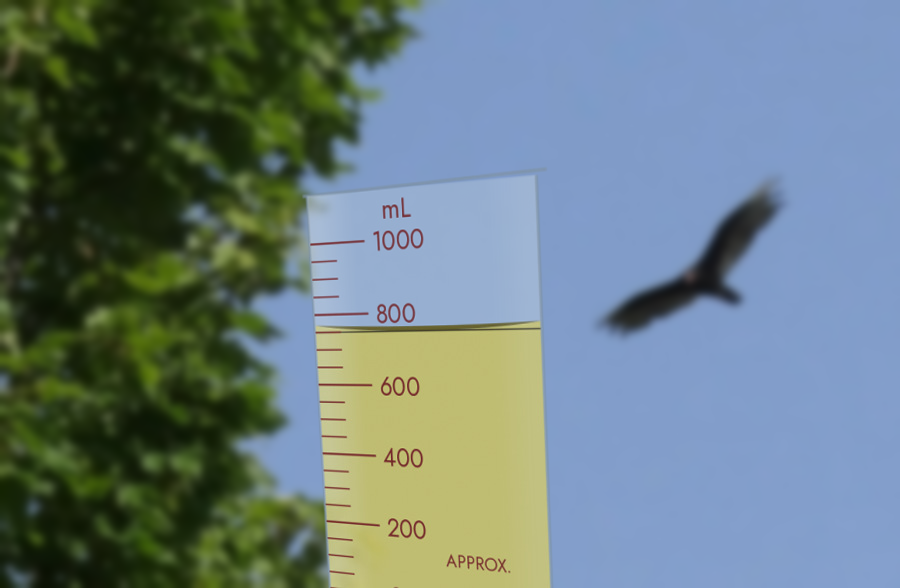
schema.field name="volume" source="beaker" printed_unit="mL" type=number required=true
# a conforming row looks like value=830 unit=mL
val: value=750 unit=mL
